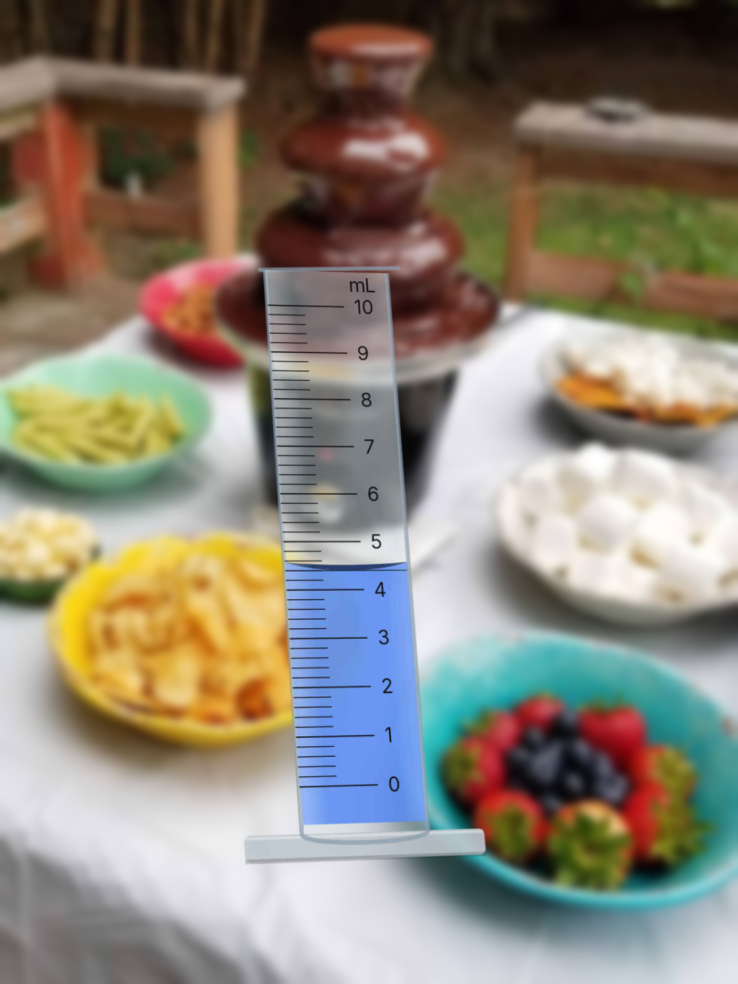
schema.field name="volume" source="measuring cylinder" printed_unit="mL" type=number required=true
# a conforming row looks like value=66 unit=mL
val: value=4.4 unit=mL
